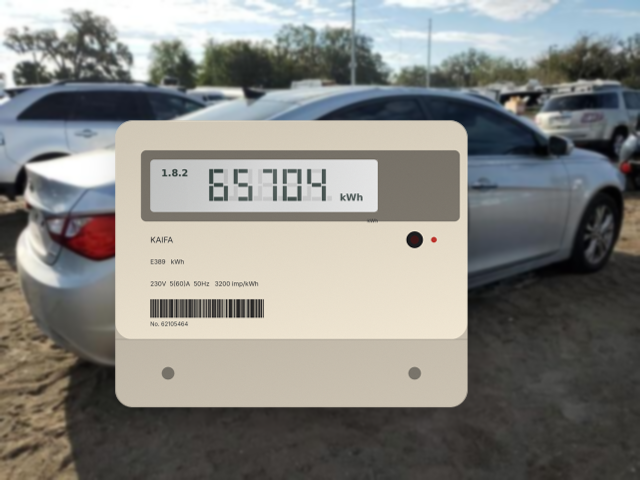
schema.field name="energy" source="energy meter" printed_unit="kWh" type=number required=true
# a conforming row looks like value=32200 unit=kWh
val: value=65704 unit=kWh
